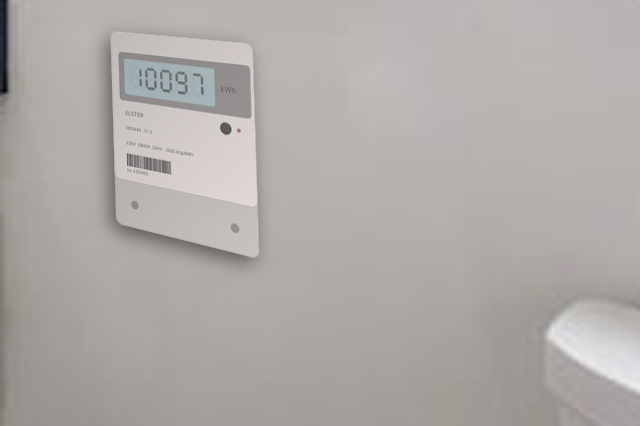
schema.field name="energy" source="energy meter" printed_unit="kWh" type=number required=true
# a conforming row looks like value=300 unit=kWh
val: value=10097 unit=kWh
